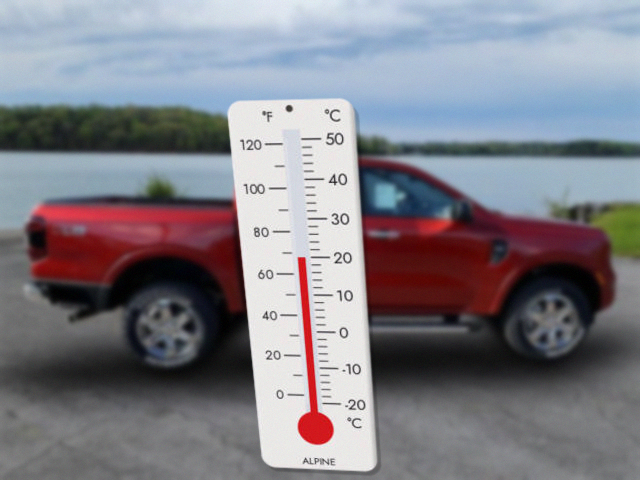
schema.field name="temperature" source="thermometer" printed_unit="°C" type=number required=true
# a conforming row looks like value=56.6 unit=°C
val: value=20 unit=°C
